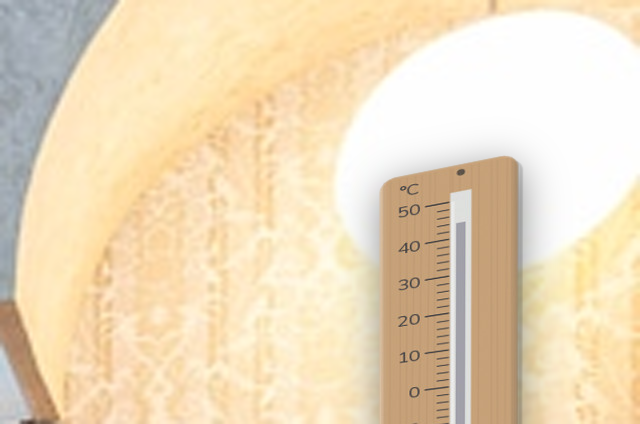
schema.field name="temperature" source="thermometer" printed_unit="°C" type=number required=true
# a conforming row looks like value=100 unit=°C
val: value=44 unit=°C
